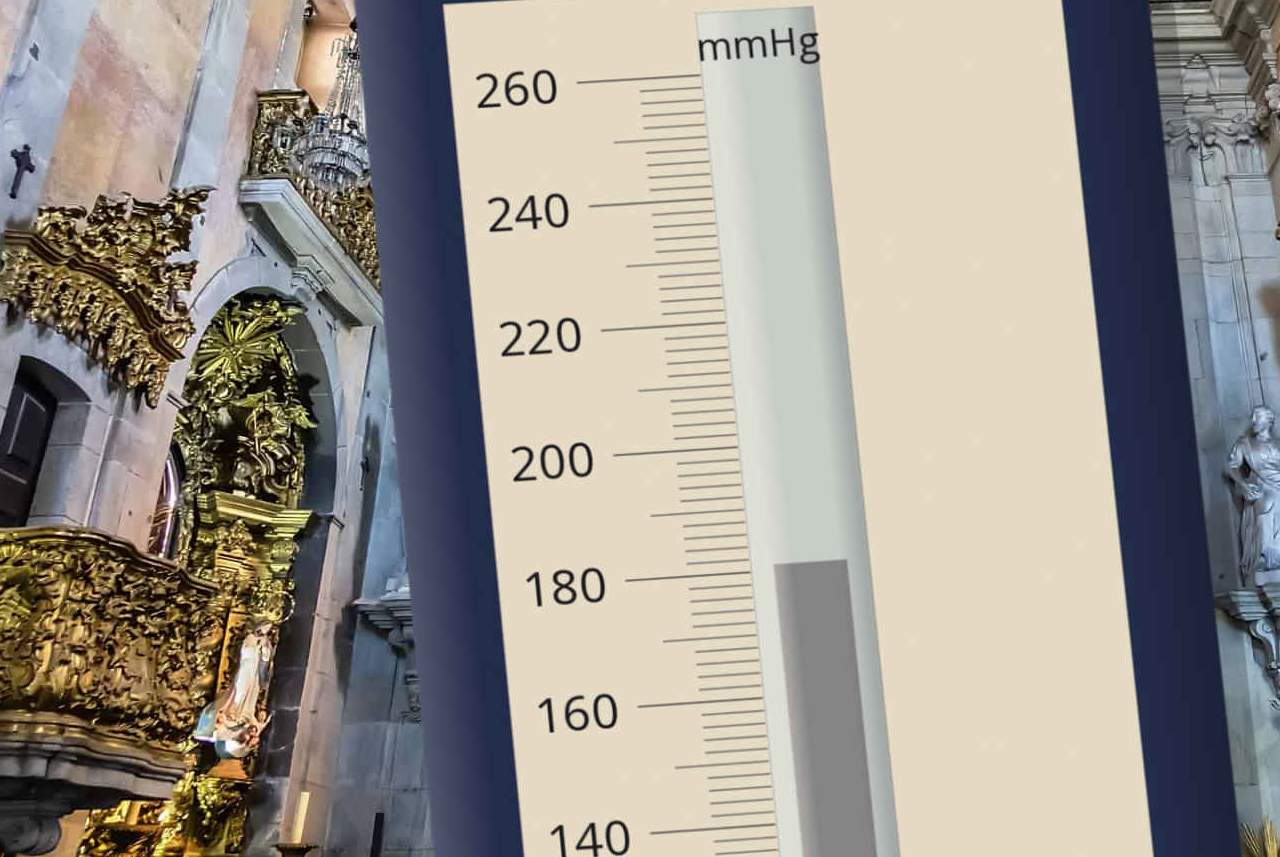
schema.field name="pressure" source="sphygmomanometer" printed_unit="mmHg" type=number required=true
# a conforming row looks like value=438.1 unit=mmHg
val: value=181 unit=mmHg
